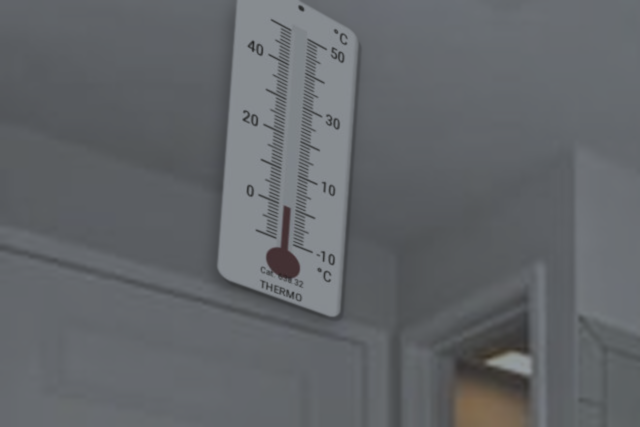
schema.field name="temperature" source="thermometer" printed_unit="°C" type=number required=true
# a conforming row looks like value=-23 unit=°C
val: value=0 unit=°C
